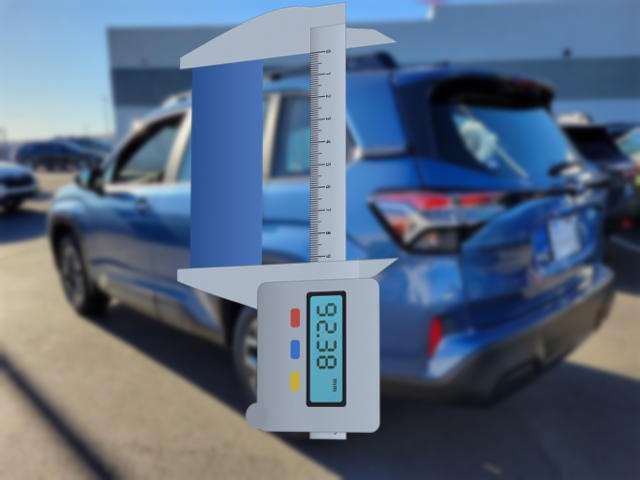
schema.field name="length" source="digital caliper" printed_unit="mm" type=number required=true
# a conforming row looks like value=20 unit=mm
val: value=92.38 unit=mm
